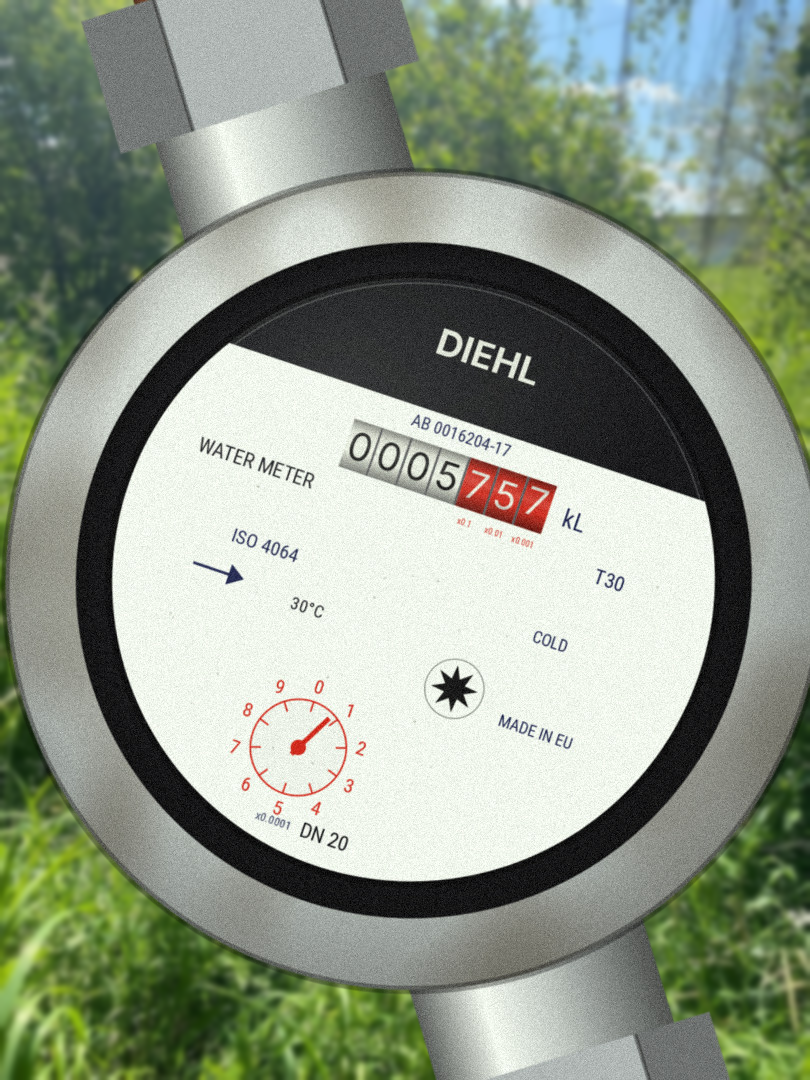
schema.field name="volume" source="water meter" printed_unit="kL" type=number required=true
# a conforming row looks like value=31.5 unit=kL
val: value=5.7570 unit=kL
